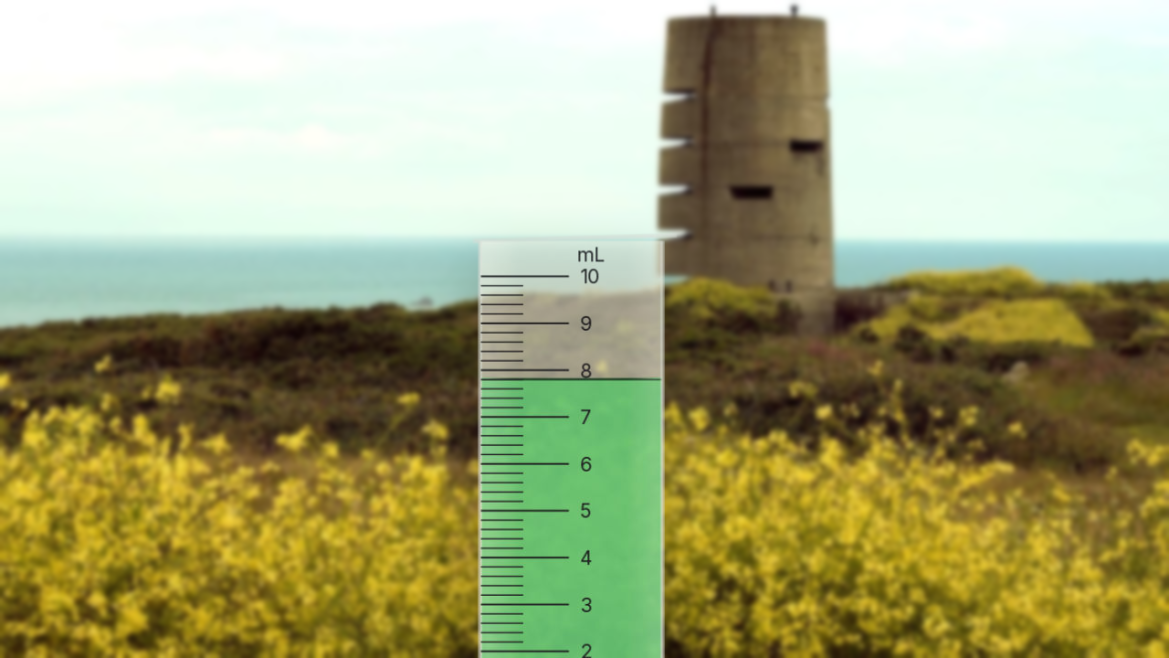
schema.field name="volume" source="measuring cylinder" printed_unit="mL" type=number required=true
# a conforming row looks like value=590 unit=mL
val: value=7.8 unit=mL
